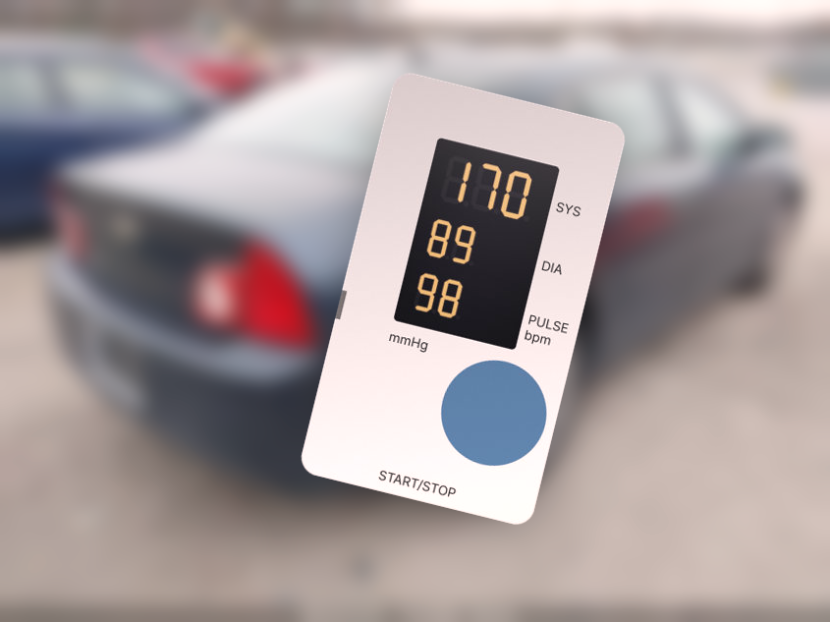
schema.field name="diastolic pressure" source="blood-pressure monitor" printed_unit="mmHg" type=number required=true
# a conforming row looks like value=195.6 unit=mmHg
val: value=89 unit=mmHg
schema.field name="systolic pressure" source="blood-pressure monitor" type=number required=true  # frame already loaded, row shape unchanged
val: value=170 unit=mmHg
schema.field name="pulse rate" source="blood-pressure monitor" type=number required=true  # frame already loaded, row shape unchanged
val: value=98 unit=bpm
